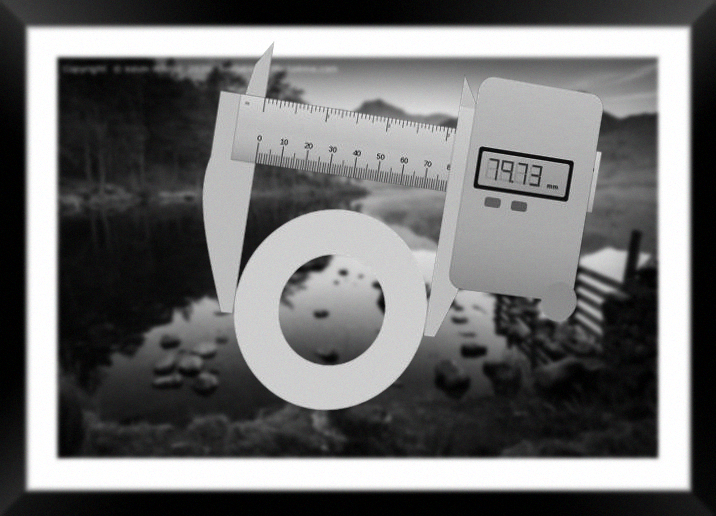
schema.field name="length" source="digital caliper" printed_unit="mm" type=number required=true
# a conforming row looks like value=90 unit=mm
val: value=79.73 unit=mm
